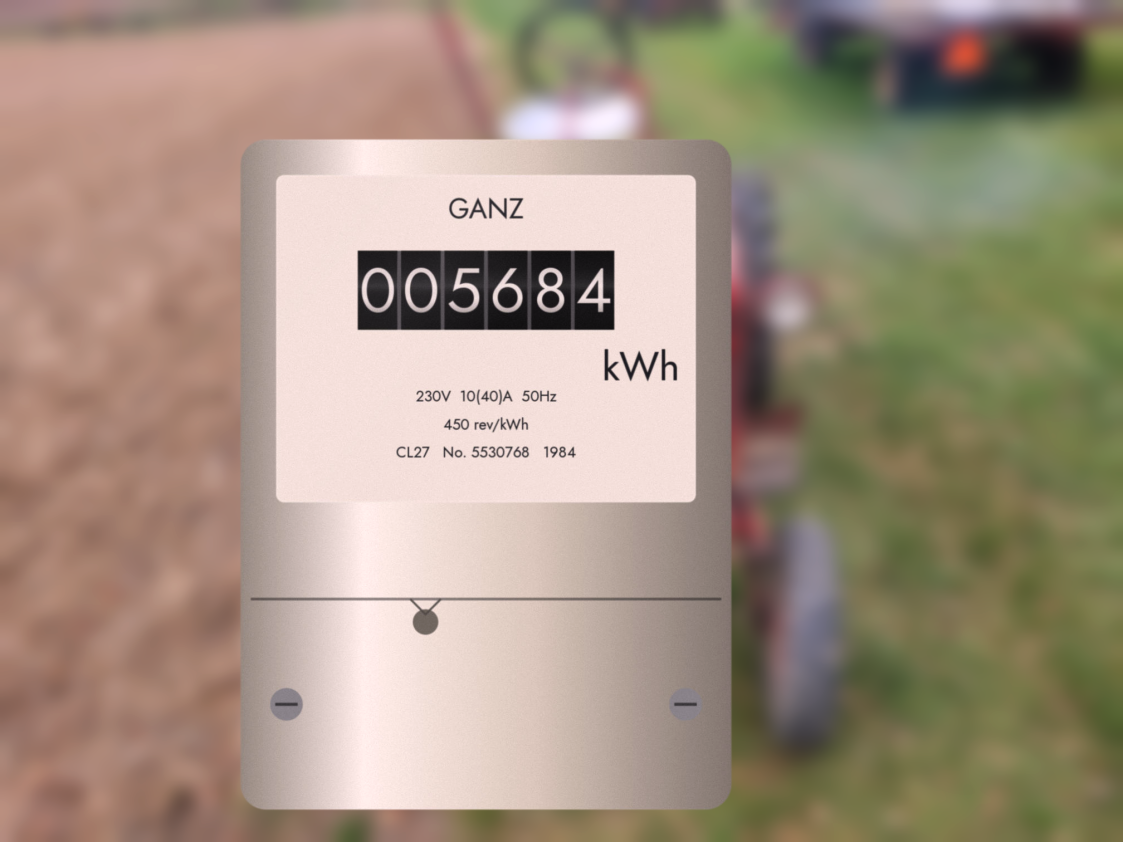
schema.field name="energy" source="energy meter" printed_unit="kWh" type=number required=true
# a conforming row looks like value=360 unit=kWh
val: value=5684 unit=kWh
